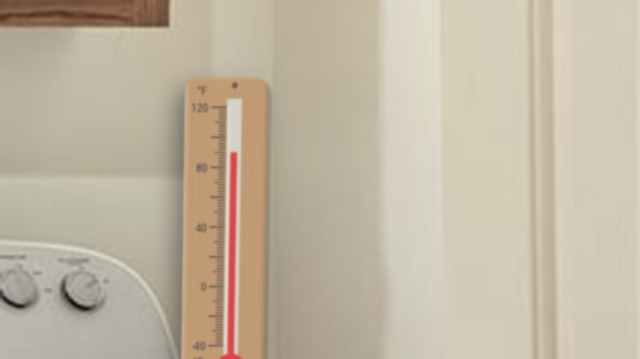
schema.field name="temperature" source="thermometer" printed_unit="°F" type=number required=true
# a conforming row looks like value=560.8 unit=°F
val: value=90 unit=°F
